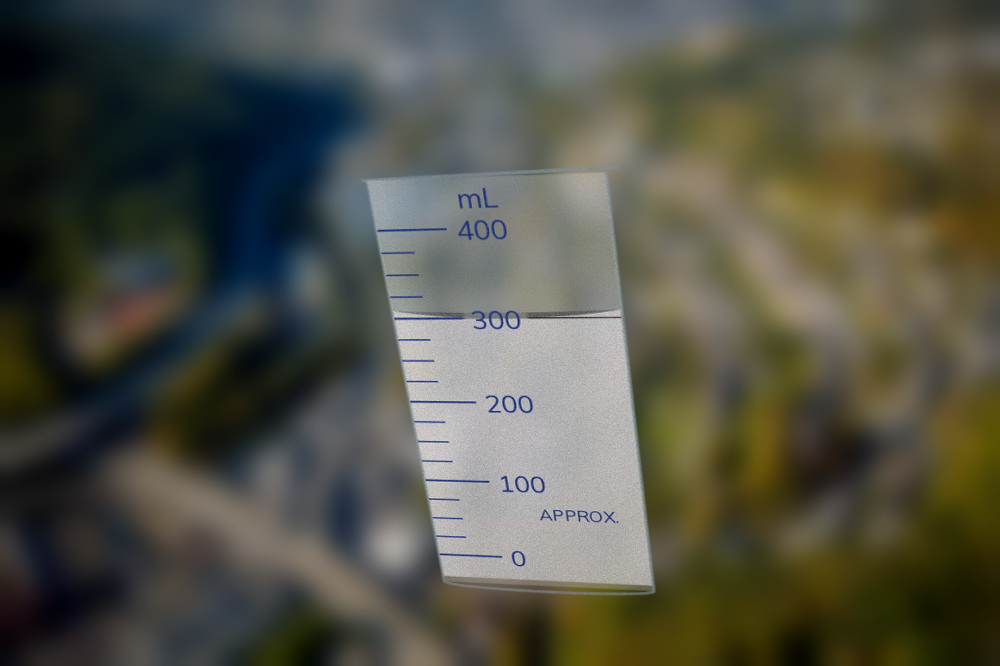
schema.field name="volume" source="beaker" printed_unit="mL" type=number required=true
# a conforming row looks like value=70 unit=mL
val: value=300 unit=mL
